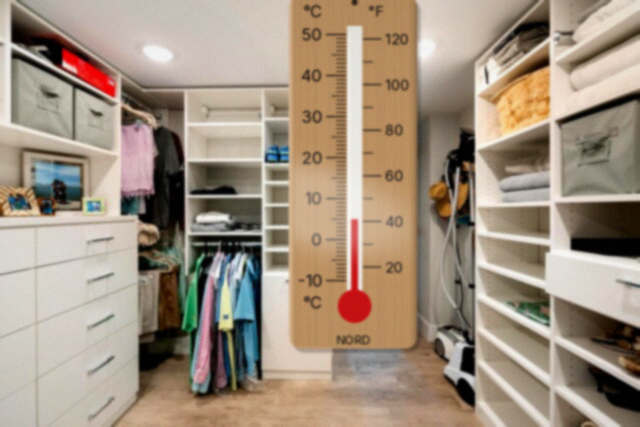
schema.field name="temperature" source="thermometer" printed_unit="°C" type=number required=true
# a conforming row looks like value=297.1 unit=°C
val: value=5 unit=°C
